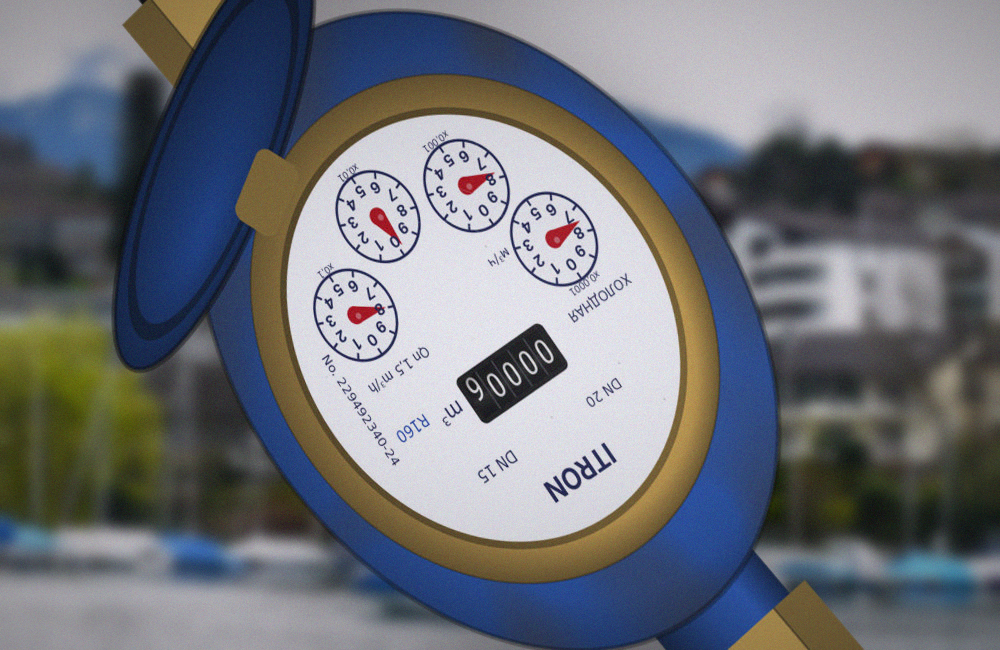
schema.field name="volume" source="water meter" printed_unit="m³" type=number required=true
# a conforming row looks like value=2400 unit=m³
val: value=5.7977 unit=m³
